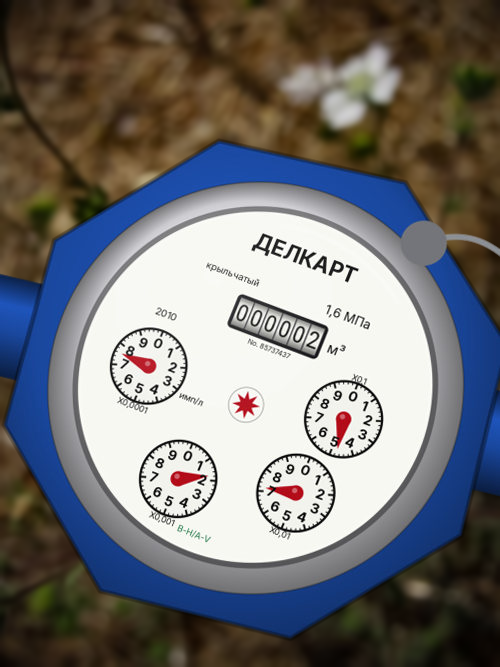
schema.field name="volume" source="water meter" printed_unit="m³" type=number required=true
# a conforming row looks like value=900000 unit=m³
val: value=2.4717 unit=m³
